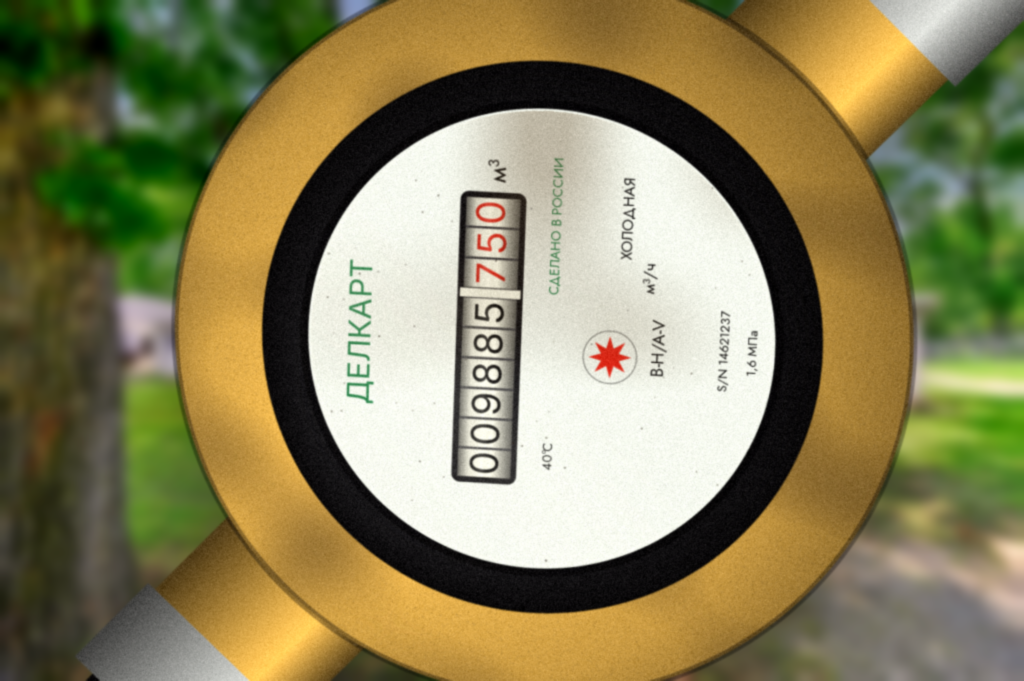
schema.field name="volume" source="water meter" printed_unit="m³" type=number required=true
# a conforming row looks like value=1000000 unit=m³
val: value=9885.750 unit=m³
